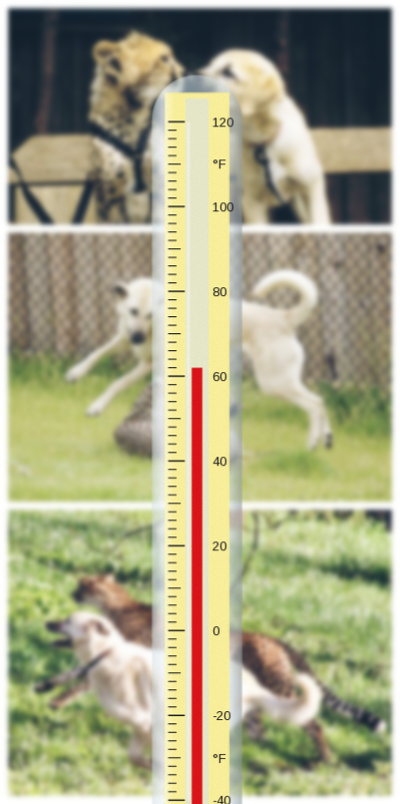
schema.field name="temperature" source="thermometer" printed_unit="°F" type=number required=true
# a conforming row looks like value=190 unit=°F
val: value=62 unit=°F
